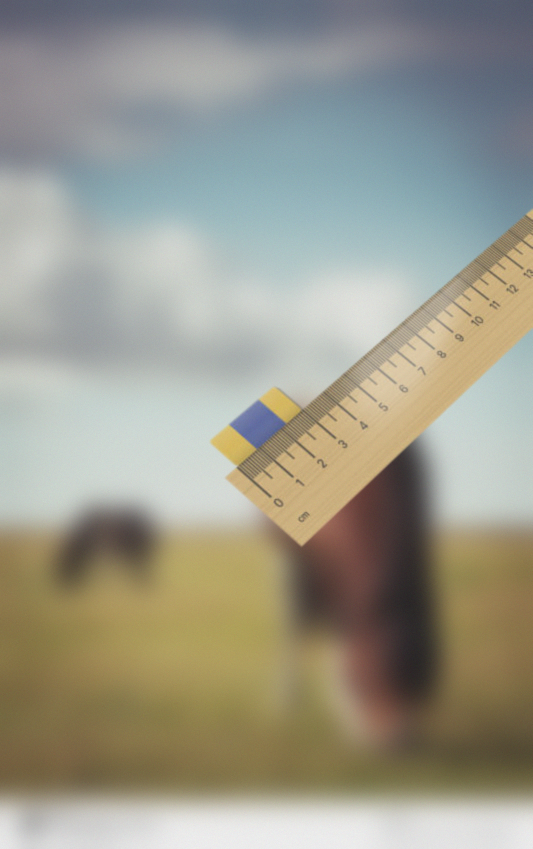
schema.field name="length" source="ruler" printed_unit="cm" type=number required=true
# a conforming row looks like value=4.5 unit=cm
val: value=3 unit=cm
